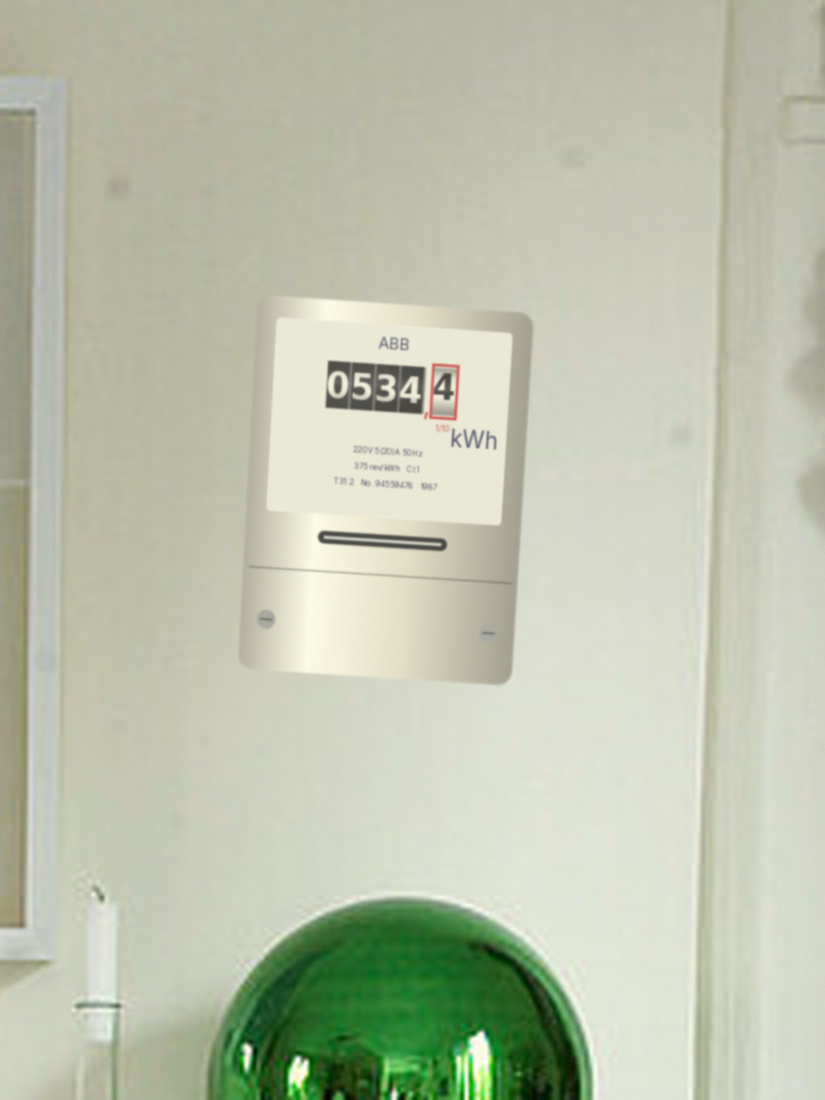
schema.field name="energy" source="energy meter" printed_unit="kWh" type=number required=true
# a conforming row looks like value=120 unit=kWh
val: value=534.4 unit=kWh
